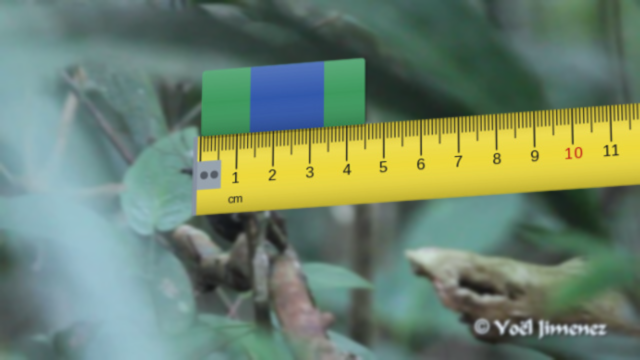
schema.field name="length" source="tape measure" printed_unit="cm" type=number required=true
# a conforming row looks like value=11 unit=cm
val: value=4.5 unit=cm
